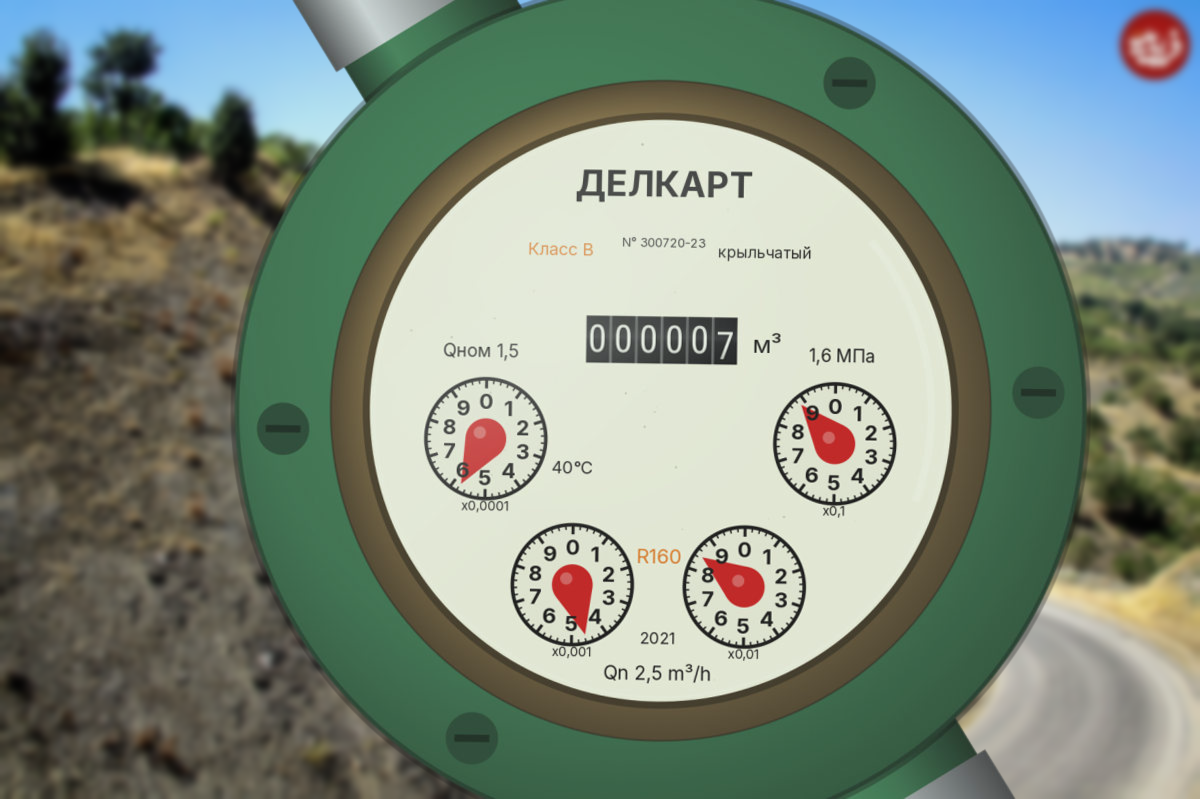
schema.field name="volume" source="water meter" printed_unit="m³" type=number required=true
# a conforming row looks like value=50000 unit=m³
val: value=6.8845 unit=m³
